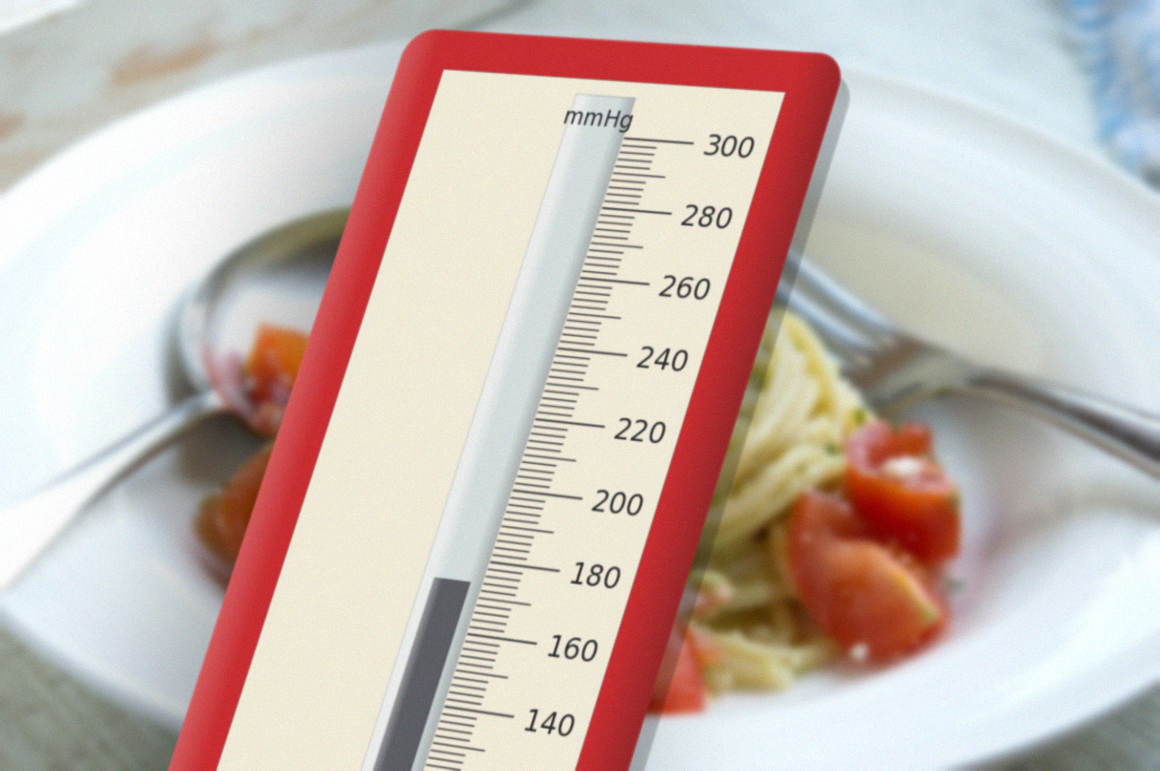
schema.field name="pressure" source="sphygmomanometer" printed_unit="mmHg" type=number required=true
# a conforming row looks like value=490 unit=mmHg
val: value=174 unit=mmHg
